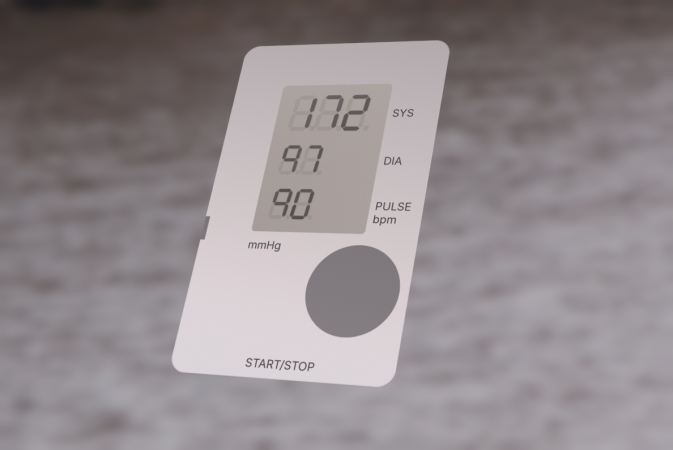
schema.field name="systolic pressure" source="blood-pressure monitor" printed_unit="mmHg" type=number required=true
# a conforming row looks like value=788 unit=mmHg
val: value=172 unit=mmHg
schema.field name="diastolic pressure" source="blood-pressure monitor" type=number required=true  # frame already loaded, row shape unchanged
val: value=97 unit=mmHg
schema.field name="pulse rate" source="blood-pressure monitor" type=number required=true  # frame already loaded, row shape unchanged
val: value=90 unit=bpm
